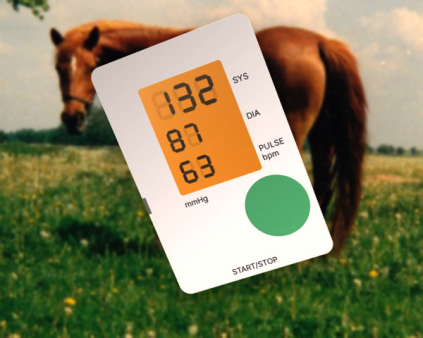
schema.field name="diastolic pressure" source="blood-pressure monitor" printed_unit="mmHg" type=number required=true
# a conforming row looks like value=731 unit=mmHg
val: value=87 unit=mmHg
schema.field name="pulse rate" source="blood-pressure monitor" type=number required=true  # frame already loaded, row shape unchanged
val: value=63 unit=bpm
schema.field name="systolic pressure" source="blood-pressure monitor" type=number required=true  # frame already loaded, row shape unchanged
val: value=132 unit=mmHg
